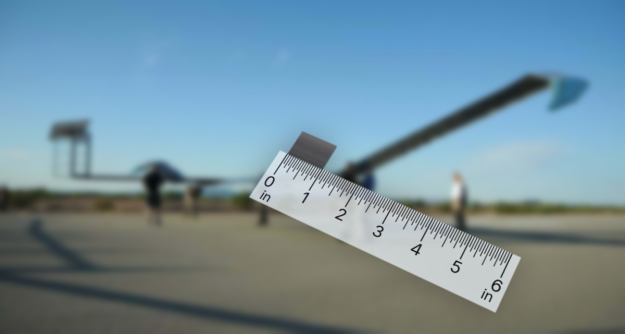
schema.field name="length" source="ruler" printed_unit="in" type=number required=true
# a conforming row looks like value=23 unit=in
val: value=1 unit=in
